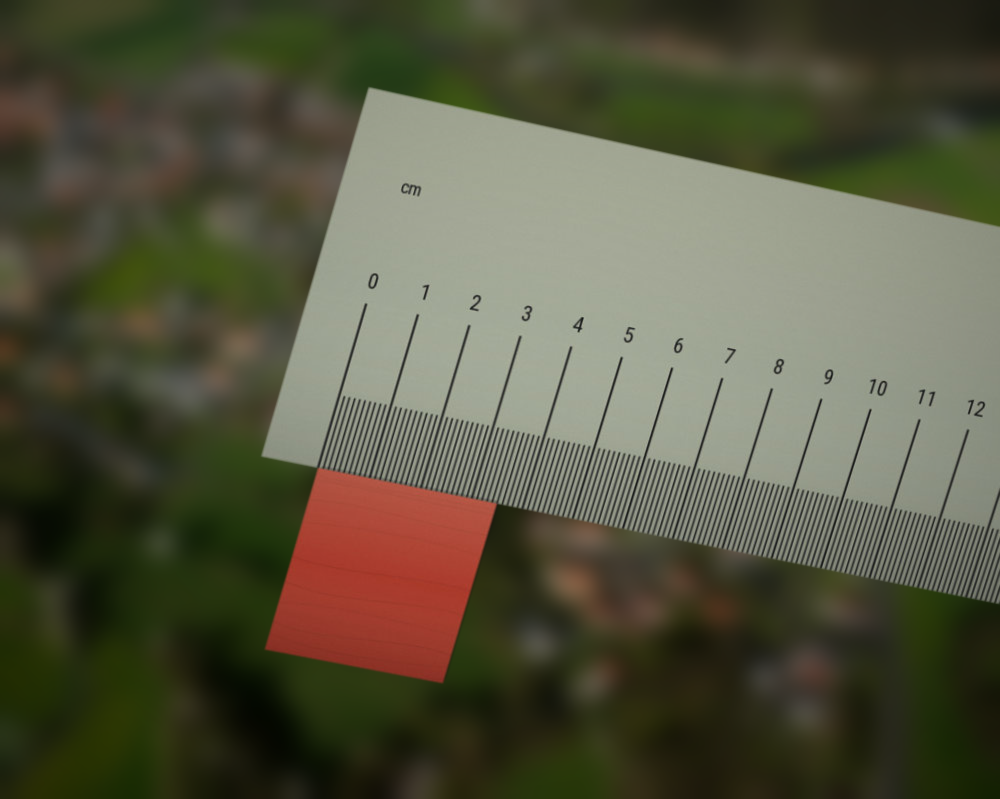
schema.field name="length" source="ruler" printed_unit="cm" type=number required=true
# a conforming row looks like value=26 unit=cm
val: value=3.5 unit=cm
